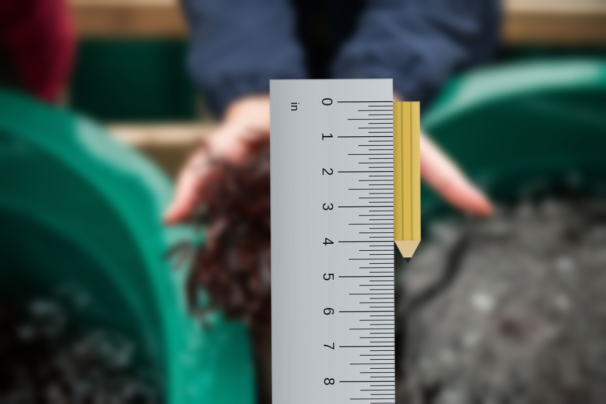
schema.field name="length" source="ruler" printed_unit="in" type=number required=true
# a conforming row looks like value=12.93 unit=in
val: value=4.625 unit=in
